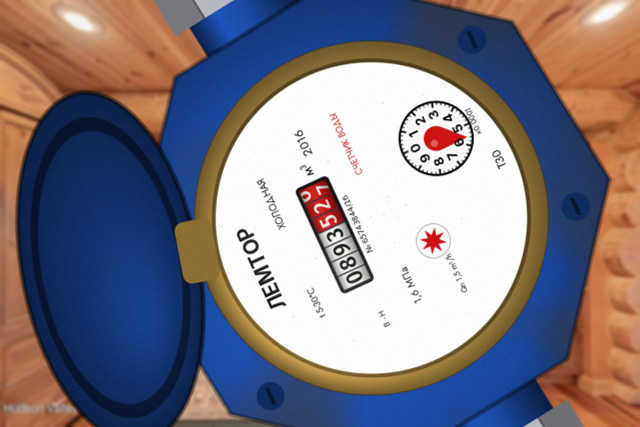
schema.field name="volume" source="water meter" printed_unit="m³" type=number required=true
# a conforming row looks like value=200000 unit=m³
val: value=893.5265 unit=m³
